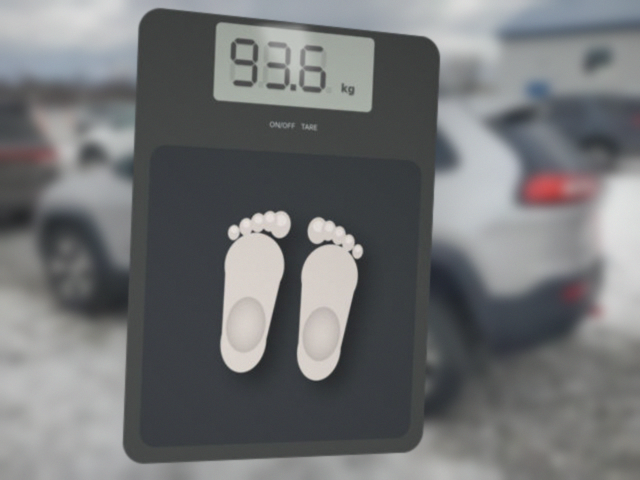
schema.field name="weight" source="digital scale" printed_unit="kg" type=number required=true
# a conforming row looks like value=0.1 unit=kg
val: value=93.6 unit=kg
